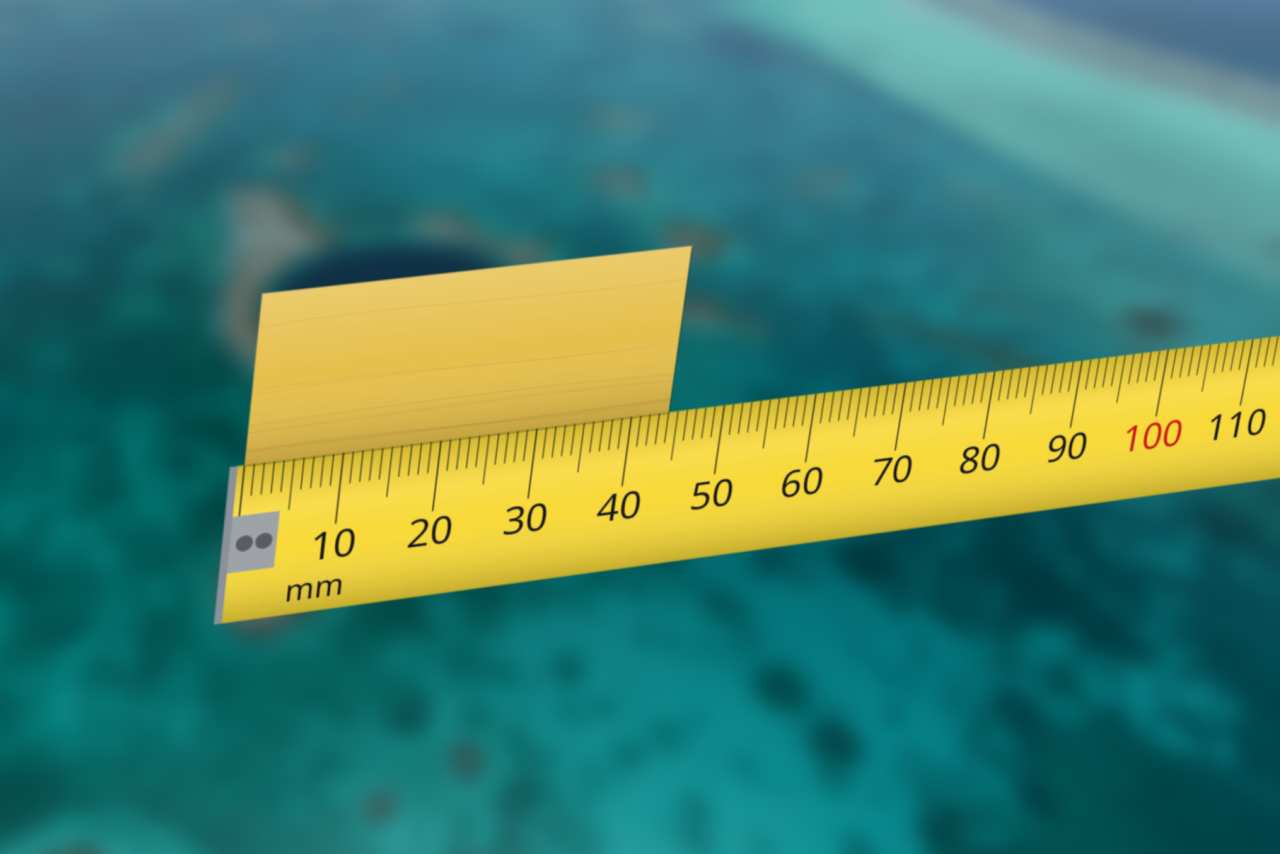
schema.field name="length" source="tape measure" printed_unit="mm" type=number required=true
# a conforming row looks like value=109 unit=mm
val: value=44 unit=mm
